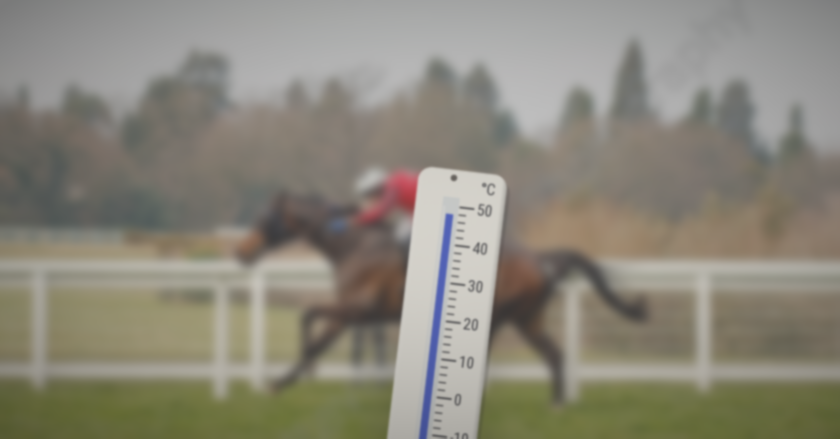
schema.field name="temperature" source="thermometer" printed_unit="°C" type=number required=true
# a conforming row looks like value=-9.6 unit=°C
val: value=48 unit=°C
